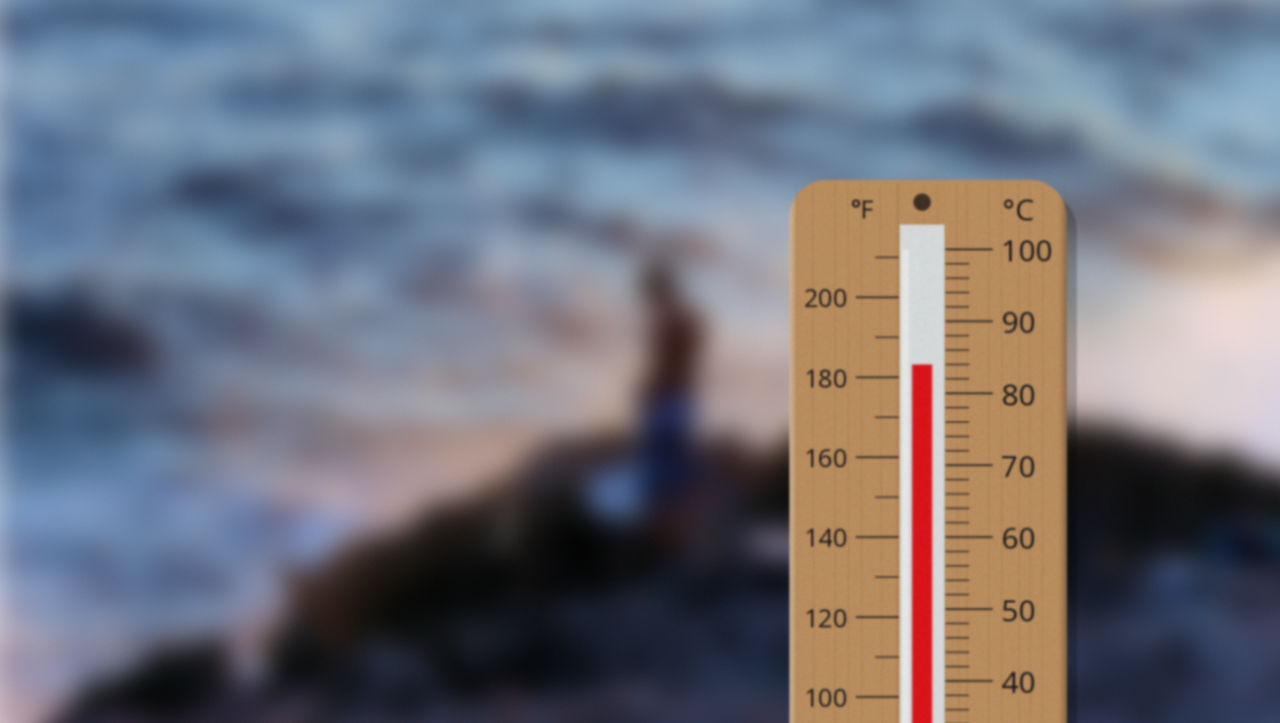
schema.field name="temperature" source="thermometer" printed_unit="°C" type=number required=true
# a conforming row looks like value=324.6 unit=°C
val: value=84 unit=°C
